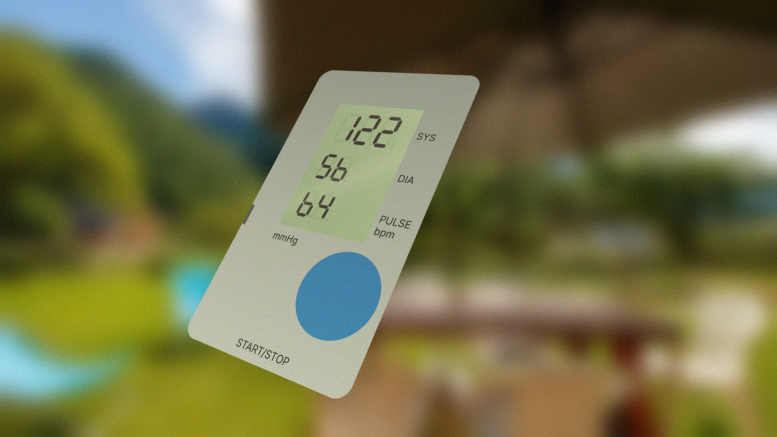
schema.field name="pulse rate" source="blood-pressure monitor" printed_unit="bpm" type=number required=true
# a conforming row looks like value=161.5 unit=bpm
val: value=64 unit=bpm
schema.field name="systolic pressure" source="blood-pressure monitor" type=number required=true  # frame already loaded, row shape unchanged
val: value=122 unit=mmHg
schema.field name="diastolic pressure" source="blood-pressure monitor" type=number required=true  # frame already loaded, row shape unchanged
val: value=56 unit=mmHg
